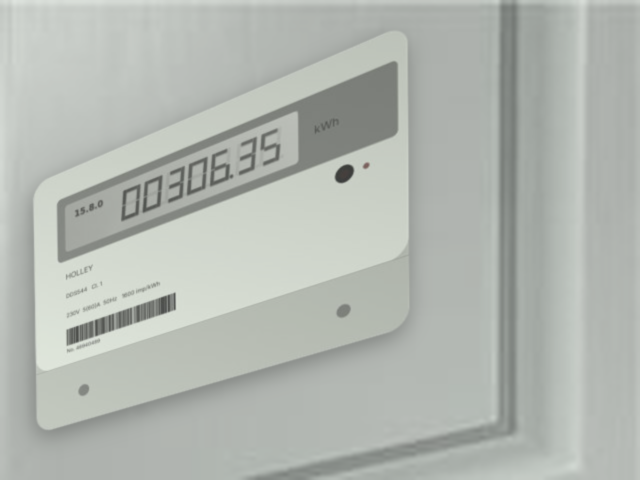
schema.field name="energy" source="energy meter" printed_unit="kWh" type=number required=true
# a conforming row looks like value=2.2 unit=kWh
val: value=306.35 unit=kWh
